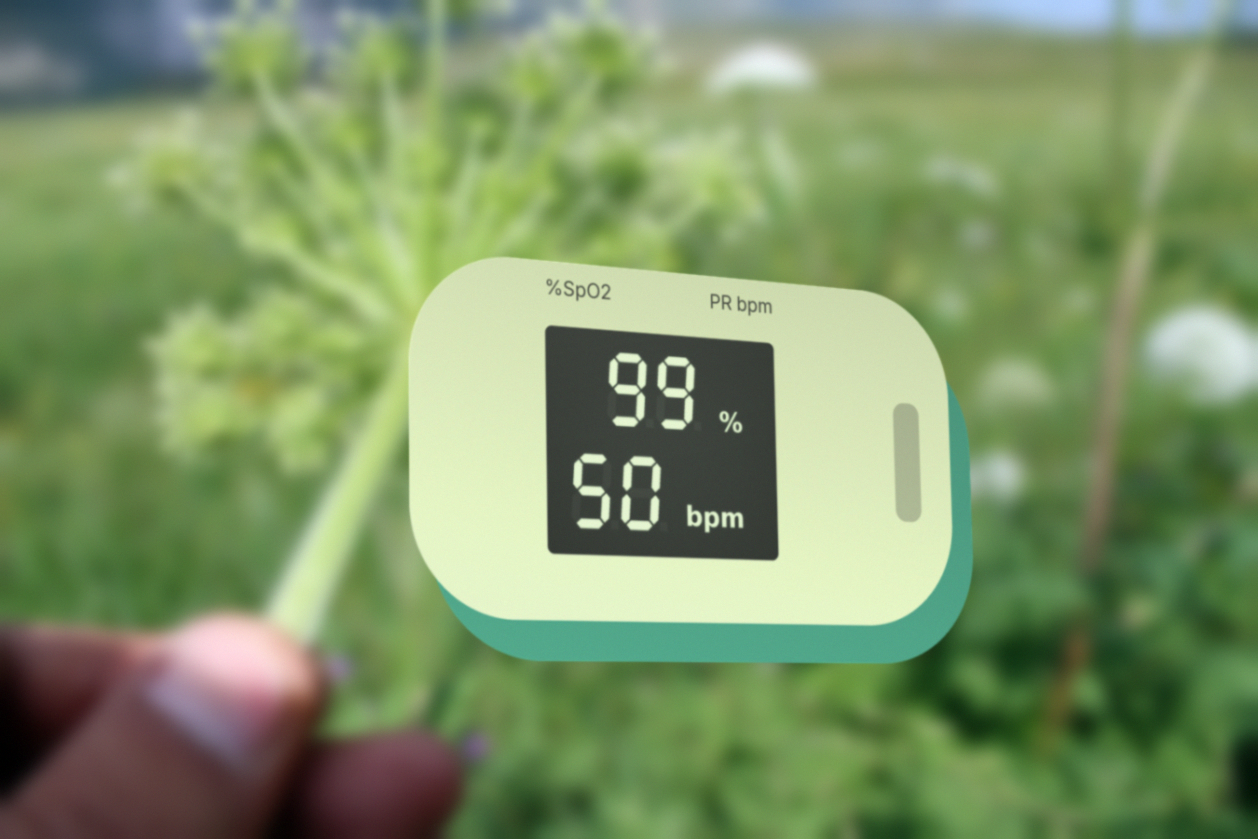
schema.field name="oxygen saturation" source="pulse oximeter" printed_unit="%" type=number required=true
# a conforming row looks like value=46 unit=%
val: value=99 unit=%
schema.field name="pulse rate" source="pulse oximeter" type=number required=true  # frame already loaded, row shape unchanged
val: value=50 unit=bpm
